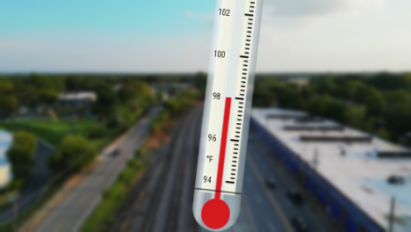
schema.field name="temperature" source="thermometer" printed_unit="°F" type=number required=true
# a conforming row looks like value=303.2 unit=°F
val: value=98 unit=°F
